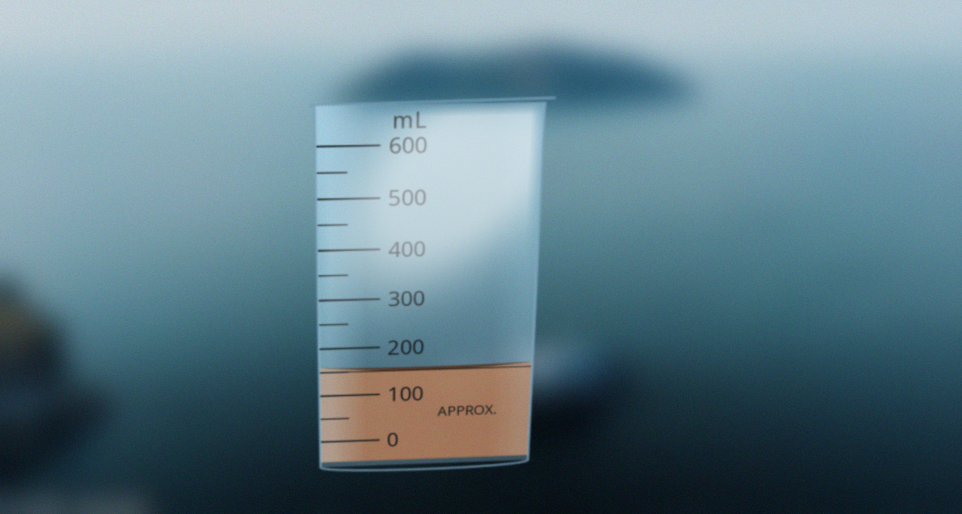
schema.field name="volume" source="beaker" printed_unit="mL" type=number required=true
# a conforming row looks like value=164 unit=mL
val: value=150 unit=mL
